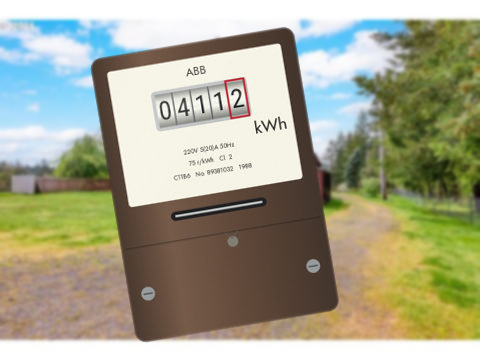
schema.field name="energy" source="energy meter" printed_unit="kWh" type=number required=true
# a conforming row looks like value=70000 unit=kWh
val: value=411.2 unit=kWh
